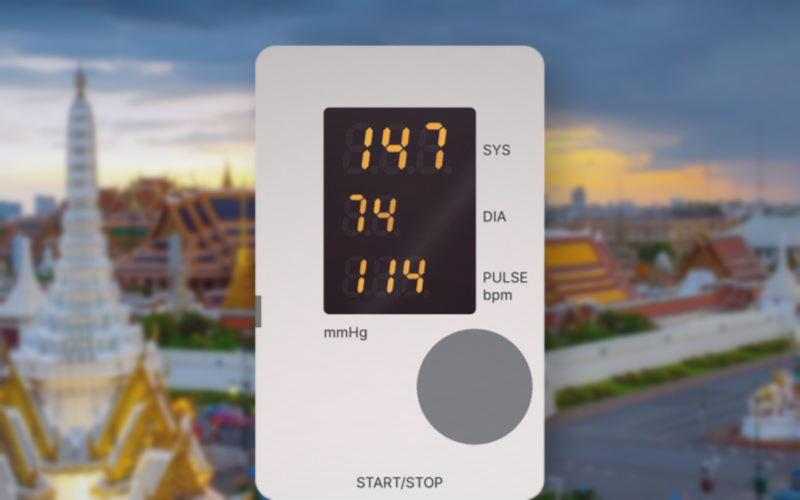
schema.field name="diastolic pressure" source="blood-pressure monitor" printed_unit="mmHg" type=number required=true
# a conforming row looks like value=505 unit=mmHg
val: value=74 unit=mmHg
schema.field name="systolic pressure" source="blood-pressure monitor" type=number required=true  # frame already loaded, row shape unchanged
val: value=147 unit=mmHg
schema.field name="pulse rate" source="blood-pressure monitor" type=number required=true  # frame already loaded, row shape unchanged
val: value=114 unit=bpm
